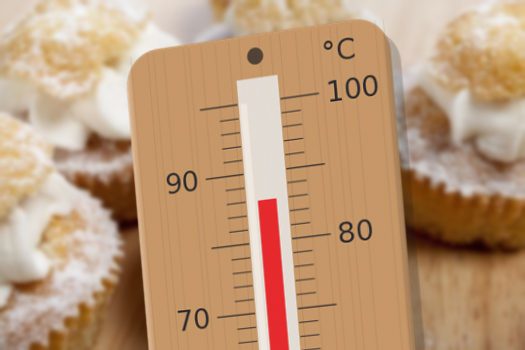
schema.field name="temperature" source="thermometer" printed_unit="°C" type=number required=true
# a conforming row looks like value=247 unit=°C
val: value=86 unit=°C
